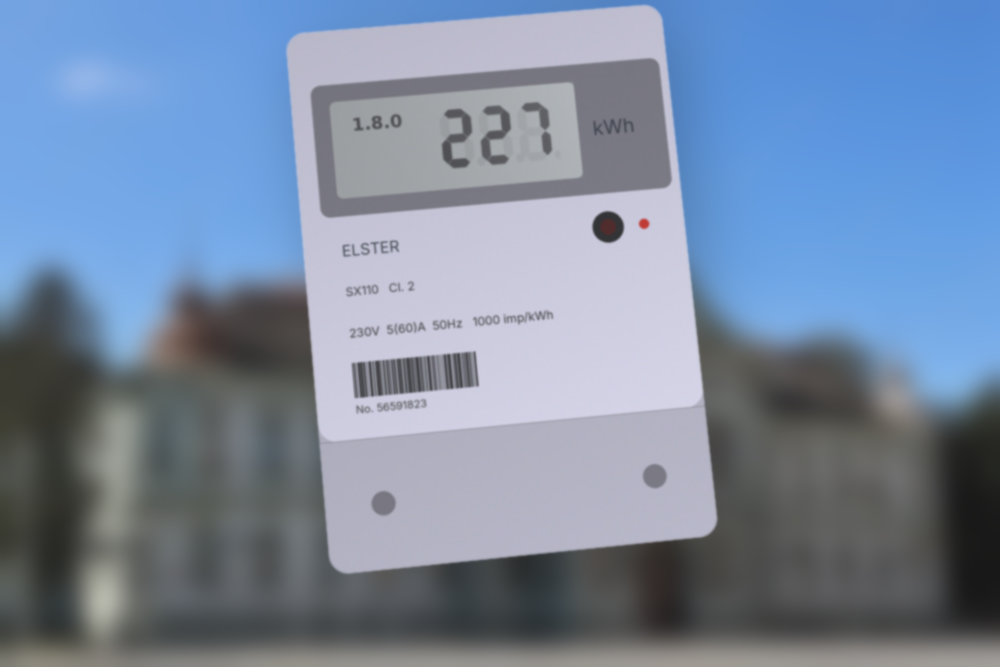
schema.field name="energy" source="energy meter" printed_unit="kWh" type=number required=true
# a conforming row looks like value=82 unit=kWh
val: value=227 unit=kWh
